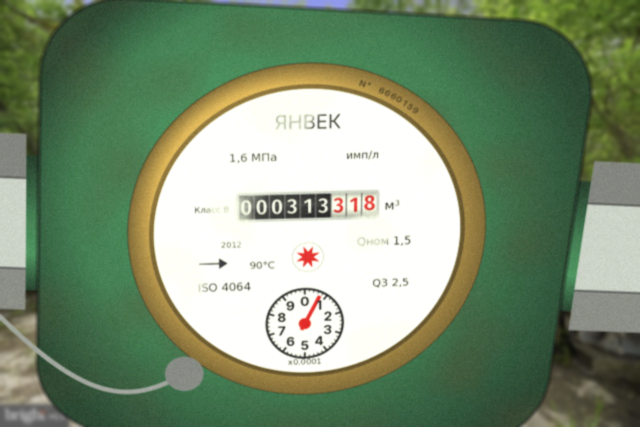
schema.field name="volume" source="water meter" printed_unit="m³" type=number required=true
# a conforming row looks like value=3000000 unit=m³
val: value=313.3180 unit=m³
